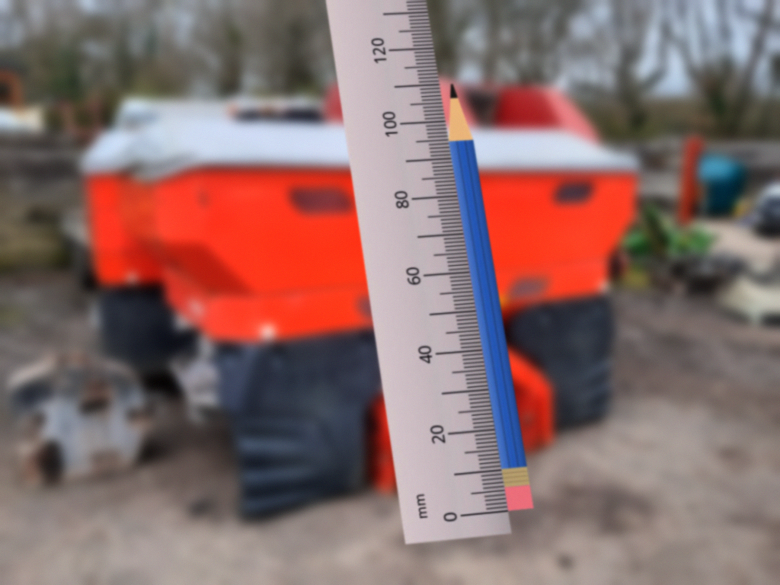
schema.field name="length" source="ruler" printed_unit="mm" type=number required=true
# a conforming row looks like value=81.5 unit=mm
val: value=110 unit=mm
